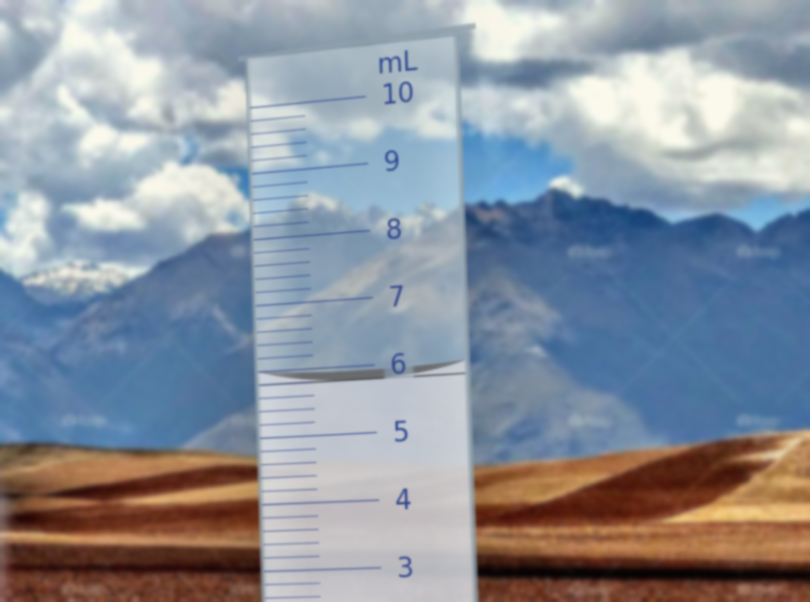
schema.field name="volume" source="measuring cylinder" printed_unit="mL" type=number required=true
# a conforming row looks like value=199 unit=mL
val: value=5.8 unit=mL
